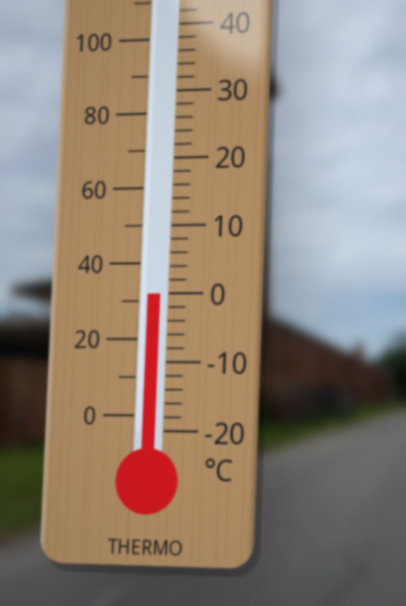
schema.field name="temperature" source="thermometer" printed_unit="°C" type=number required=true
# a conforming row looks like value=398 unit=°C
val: value=0 unit=°C
